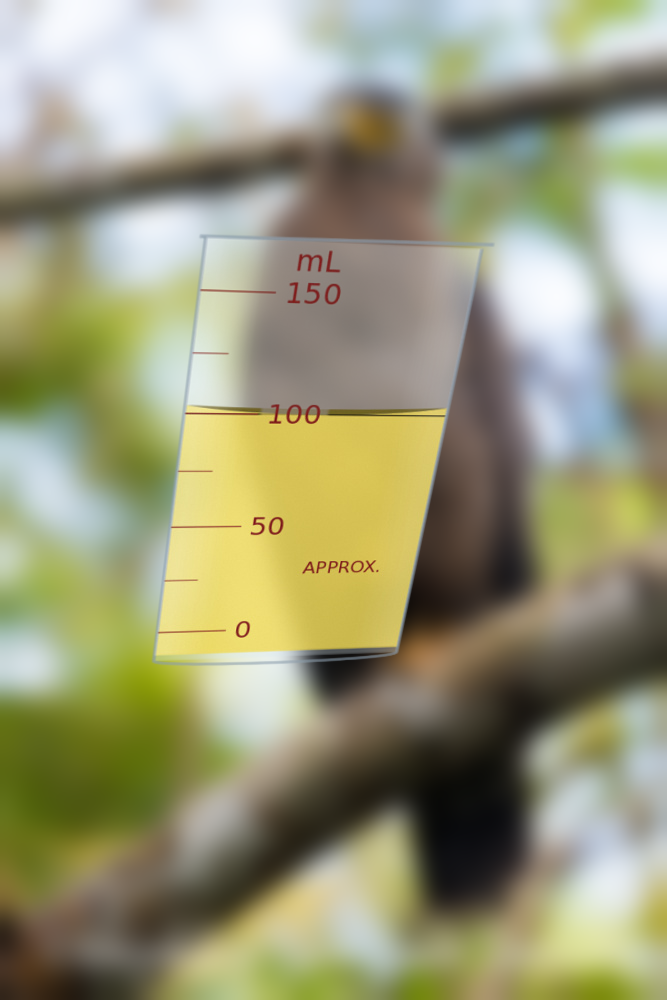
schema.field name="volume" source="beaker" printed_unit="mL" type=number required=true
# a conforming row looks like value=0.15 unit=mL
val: value=100 unit=mL
